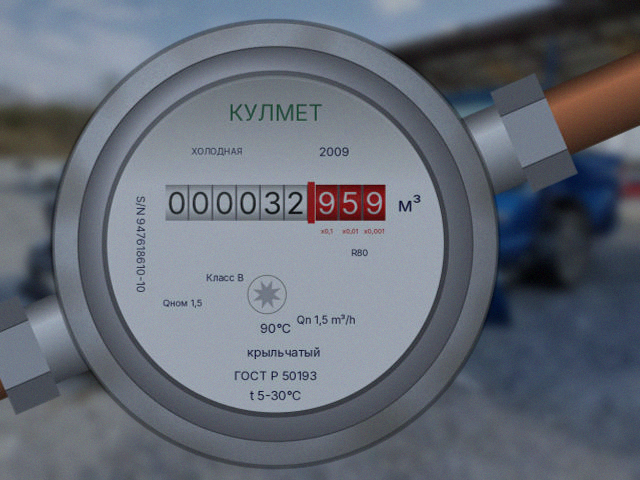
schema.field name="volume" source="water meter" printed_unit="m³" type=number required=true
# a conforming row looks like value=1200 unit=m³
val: value=32.959 unit=m³
